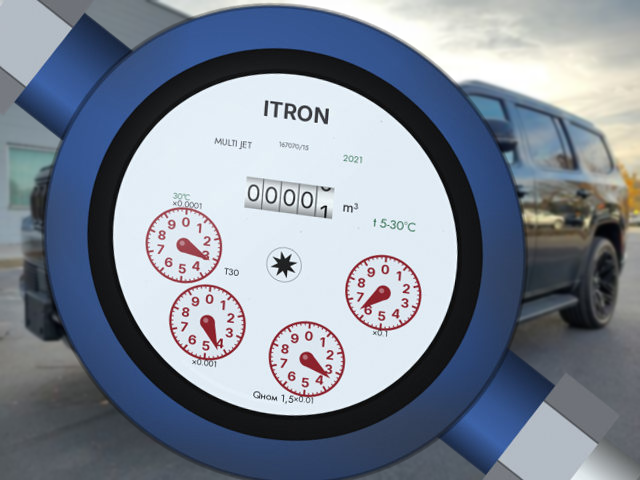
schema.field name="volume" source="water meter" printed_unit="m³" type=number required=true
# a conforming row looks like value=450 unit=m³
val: value=0.6343 unit=m³
